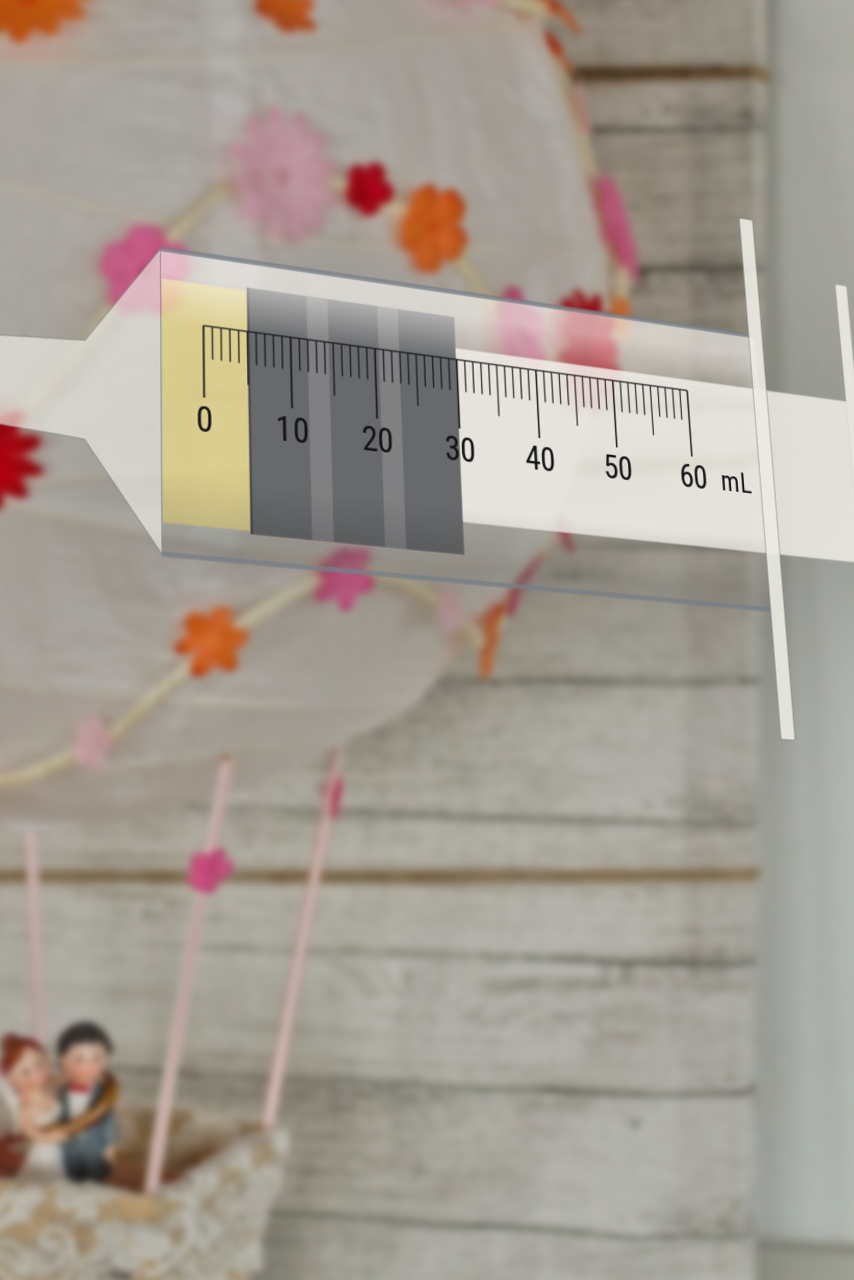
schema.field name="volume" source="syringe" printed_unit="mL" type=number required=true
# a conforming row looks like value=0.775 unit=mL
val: value=5 unit=mL
